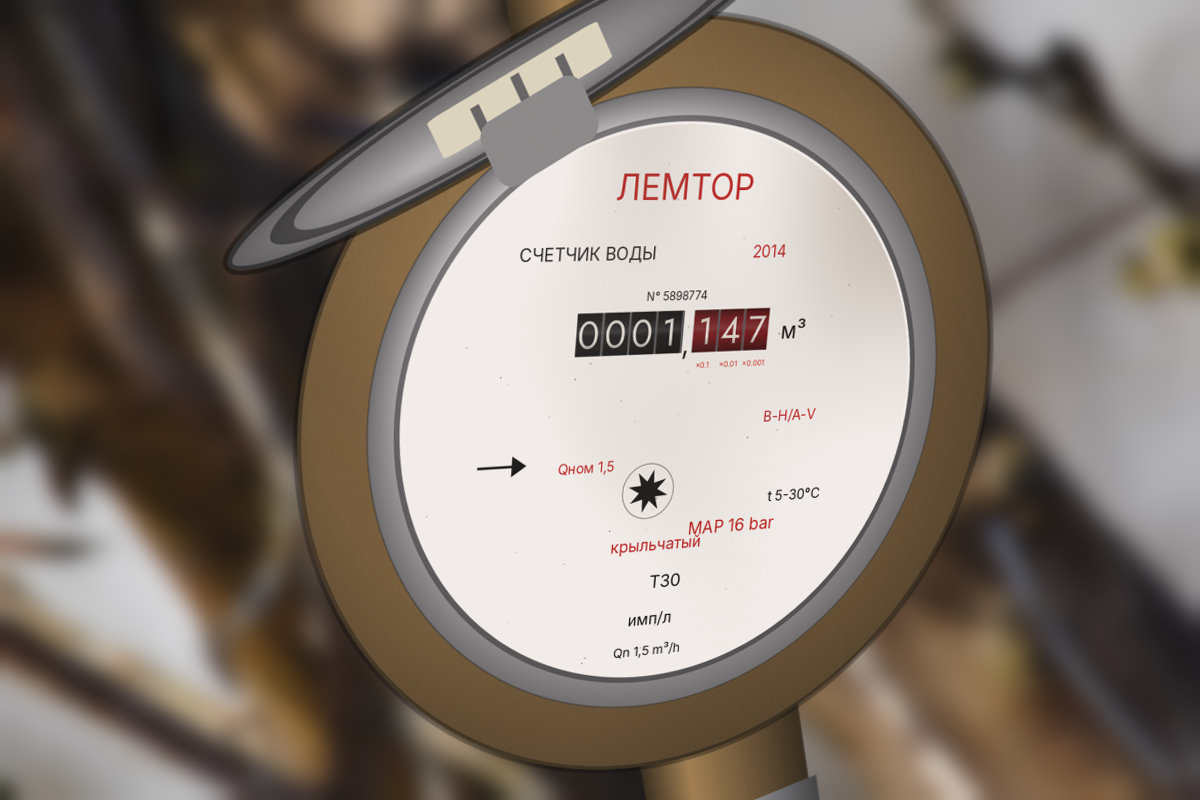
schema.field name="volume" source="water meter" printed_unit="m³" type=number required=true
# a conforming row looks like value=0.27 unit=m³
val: value=1.147 unit=m³
